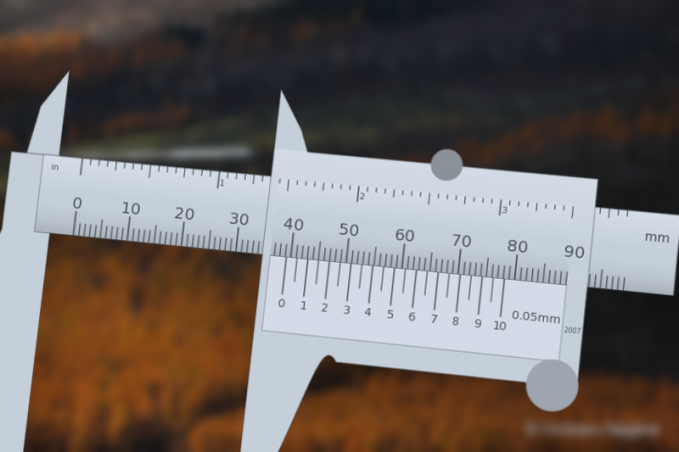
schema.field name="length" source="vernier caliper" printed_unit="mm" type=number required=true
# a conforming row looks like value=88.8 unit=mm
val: value=39.2 unit=mm
